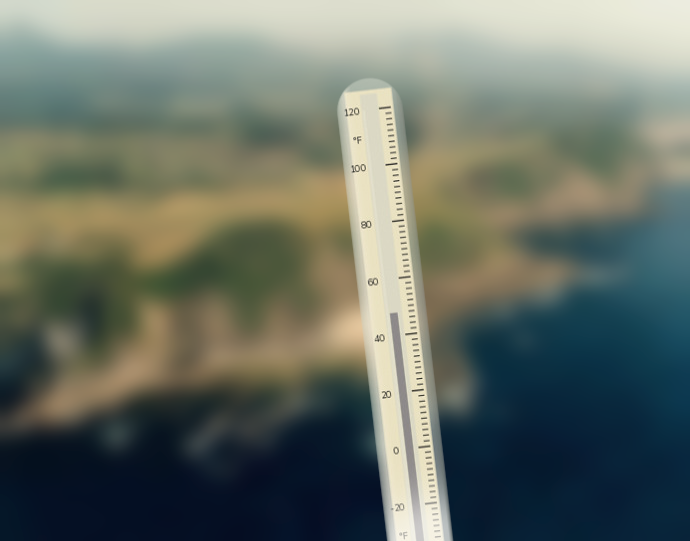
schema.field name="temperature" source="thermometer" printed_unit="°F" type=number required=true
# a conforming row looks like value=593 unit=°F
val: value=48 unit=°F
